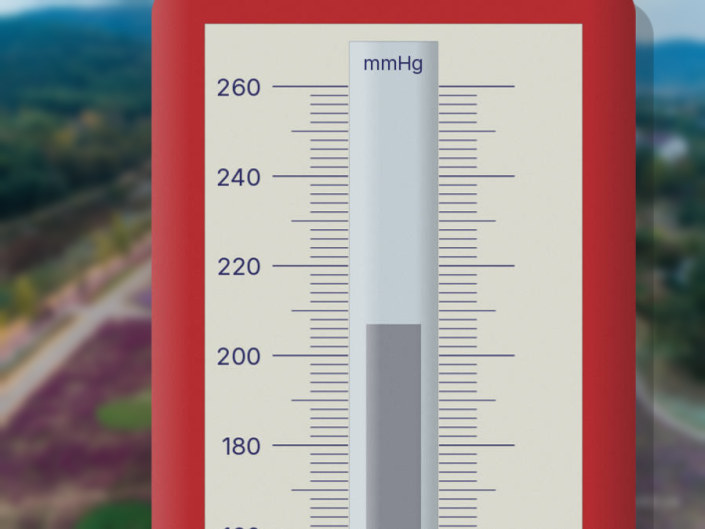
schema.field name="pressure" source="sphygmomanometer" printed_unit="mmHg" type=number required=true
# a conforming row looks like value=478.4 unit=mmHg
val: value=207 unit=mmHg
